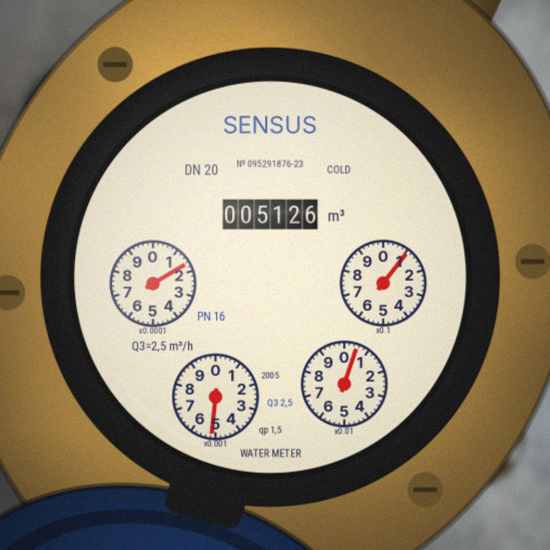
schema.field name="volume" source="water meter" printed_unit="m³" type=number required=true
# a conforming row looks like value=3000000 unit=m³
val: value=5126.1051 unit=m³
